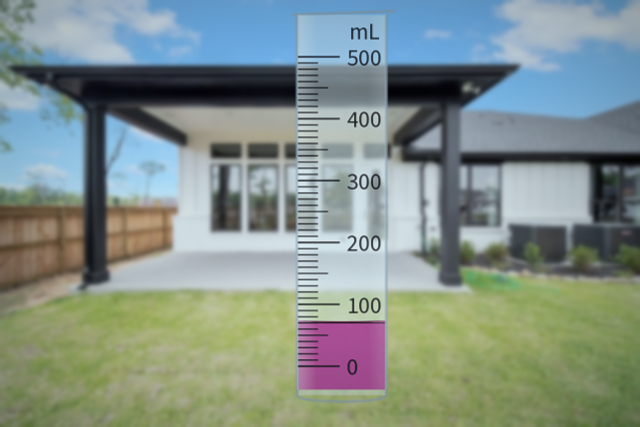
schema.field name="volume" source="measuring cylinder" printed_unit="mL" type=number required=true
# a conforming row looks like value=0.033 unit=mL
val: value=70 unit=mL
